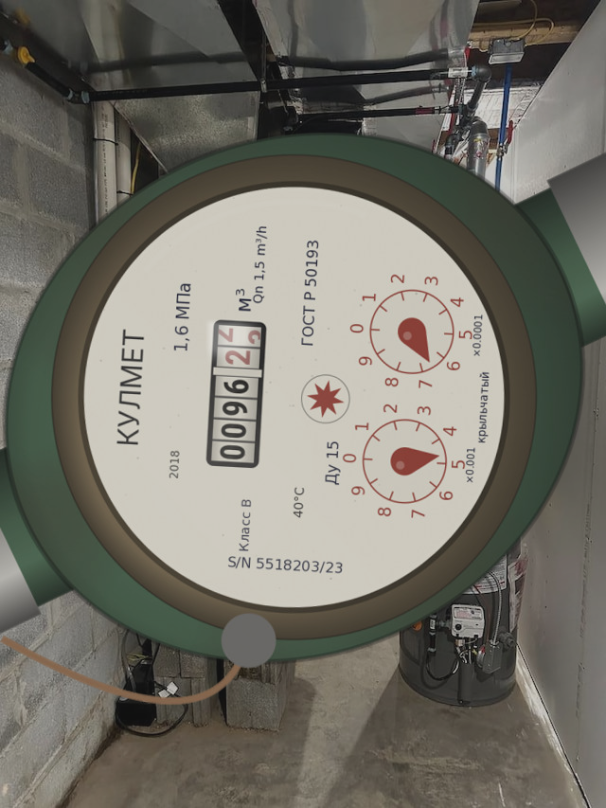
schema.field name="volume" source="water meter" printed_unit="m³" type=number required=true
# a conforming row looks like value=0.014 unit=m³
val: value=96.2246 unit=m³
